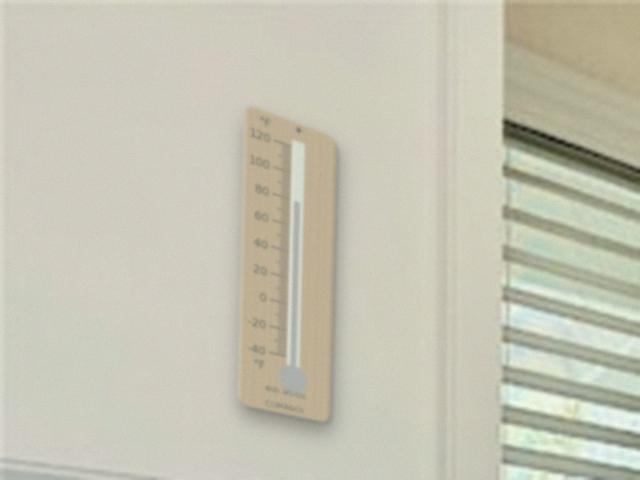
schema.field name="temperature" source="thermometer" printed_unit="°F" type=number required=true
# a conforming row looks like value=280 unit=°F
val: value=80 unit=°F
